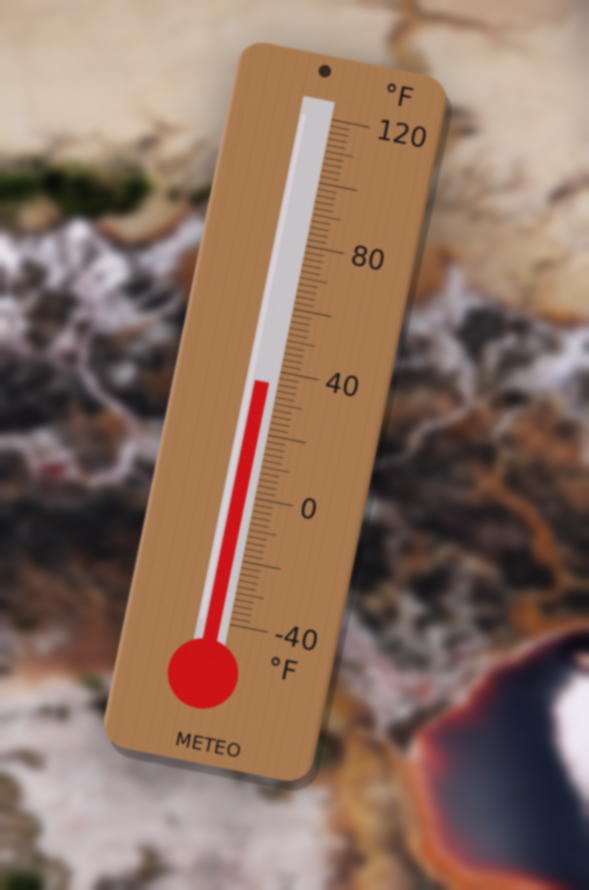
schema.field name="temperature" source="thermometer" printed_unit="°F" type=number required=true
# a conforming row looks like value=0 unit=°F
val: value=36 unit=°F
